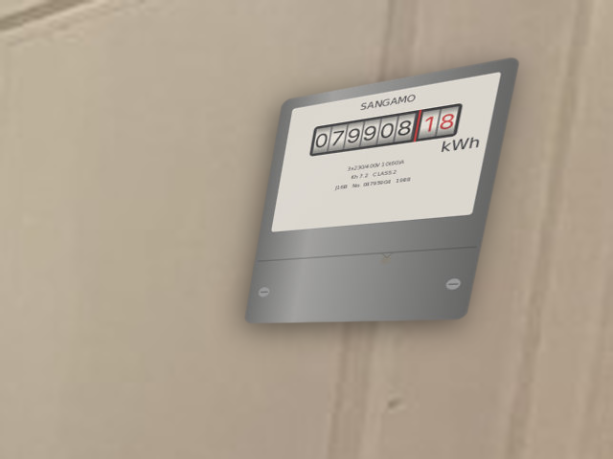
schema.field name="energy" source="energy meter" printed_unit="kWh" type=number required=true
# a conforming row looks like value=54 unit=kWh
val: value=79908.18 unit=kWh
